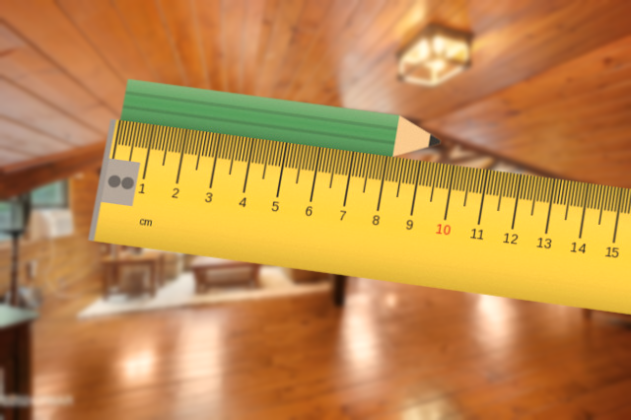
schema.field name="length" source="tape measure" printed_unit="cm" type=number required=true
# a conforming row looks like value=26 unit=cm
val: value=9.5 unit=cm
